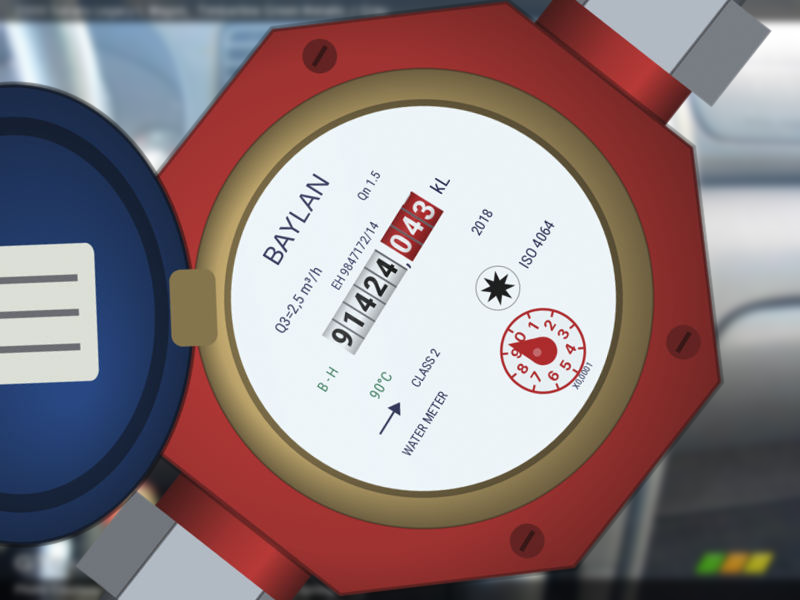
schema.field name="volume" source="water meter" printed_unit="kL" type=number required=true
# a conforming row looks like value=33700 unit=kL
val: value=91424.0429 unit=kL
